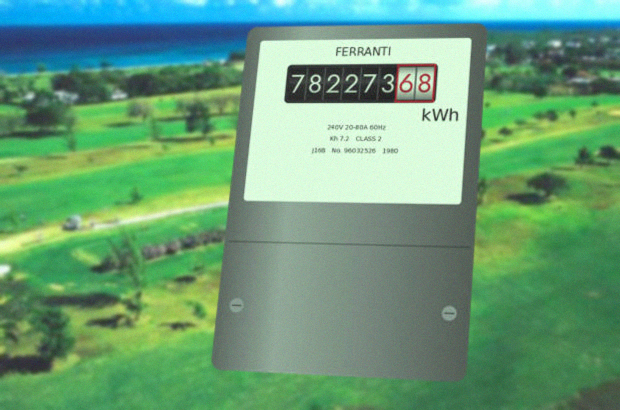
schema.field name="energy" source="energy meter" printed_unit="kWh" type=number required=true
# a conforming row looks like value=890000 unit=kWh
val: value=782273.68 unit=kWh
